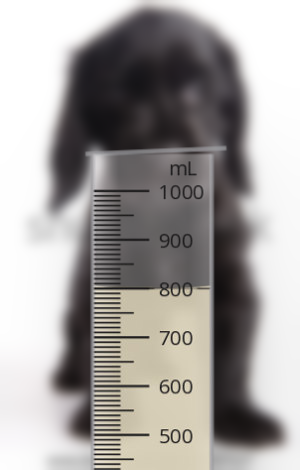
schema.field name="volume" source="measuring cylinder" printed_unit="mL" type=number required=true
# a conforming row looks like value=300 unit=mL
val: value=800 unit=mL
